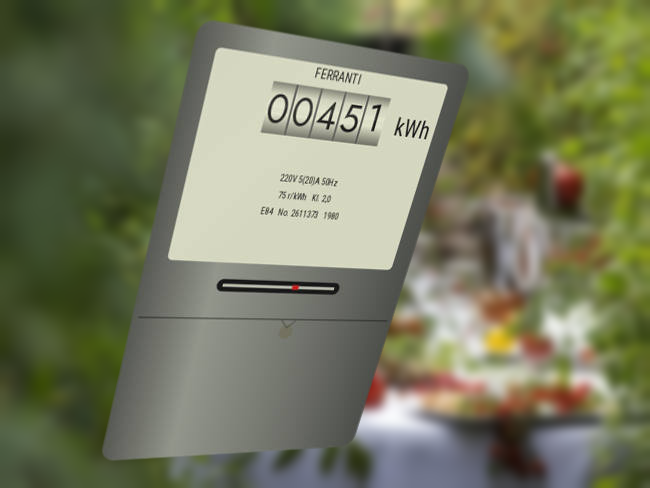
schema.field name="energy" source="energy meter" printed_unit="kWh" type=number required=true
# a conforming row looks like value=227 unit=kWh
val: value=451 unit=kWh
